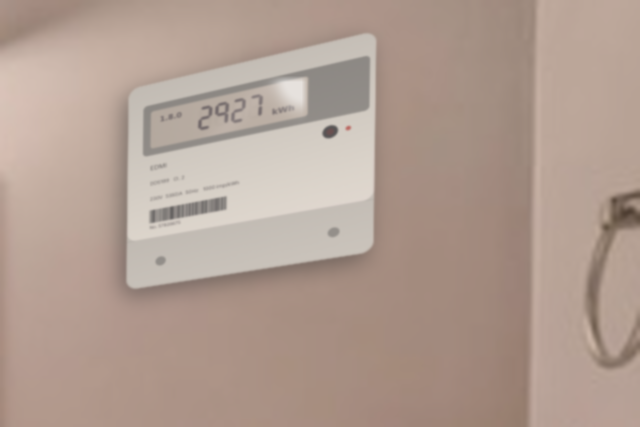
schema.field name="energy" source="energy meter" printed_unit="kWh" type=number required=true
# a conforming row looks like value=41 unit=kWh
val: value=2927 unit=kWh
